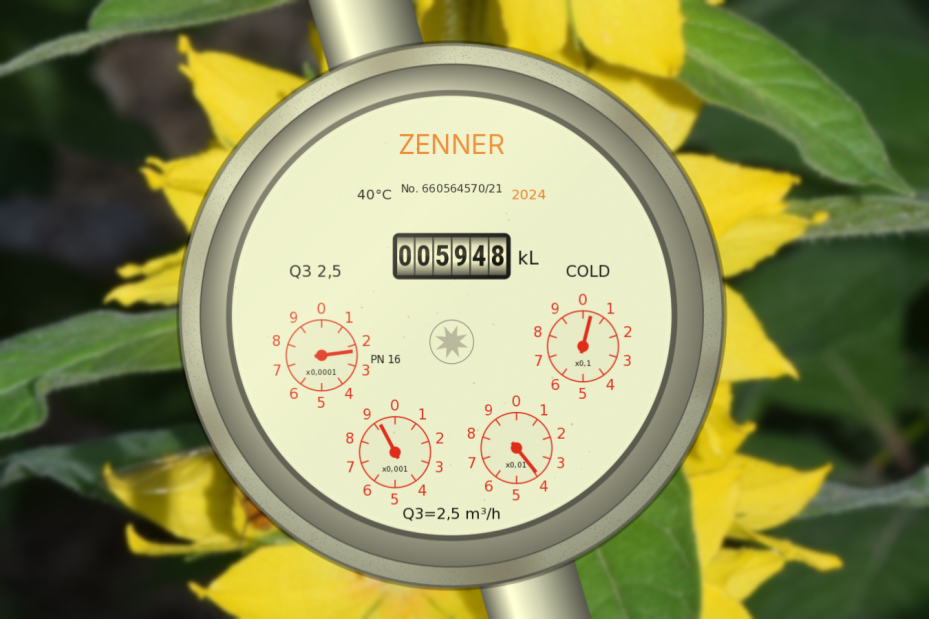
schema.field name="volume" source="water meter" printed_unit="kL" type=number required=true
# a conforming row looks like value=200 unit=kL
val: value=5948.0392 unit=kL
